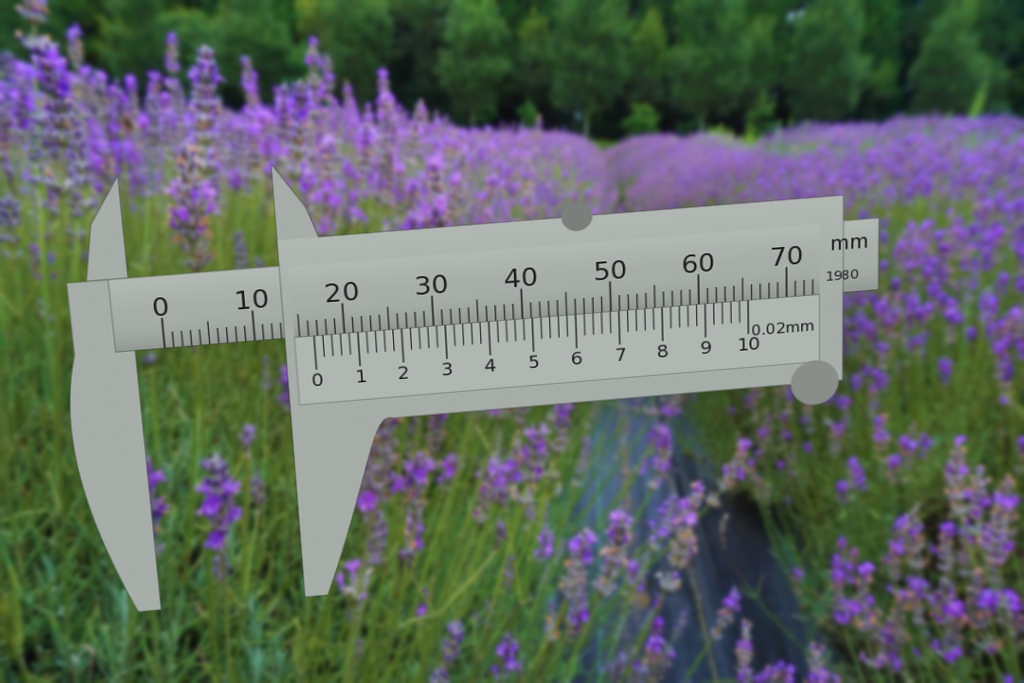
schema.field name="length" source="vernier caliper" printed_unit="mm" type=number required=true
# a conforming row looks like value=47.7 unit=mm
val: value=16.6 unit=mm
